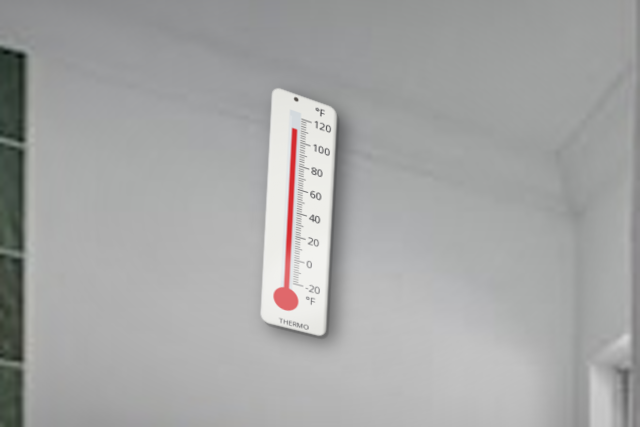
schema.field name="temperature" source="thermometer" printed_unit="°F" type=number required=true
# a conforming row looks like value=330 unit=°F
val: value=110 unit=°F
